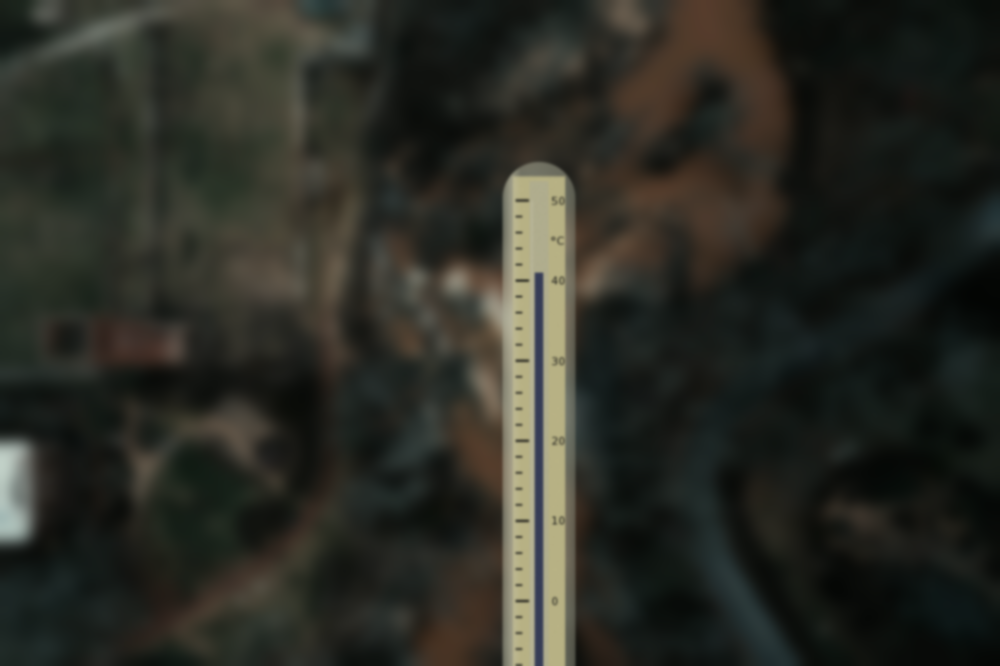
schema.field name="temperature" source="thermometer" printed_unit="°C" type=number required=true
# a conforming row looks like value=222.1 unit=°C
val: value=41 unit=°C
